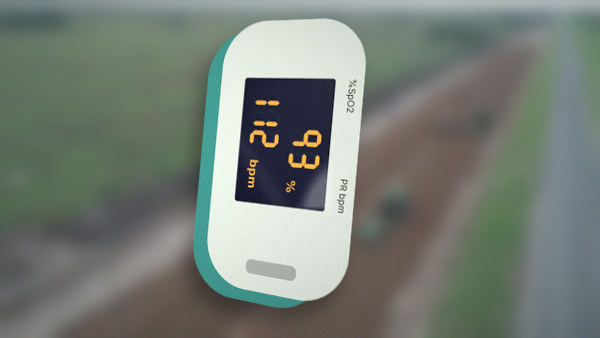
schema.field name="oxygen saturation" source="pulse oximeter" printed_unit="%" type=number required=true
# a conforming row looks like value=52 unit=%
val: value=93 unit=%
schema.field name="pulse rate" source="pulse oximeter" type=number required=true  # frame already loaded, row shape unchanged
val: value=112 unit=bpm
